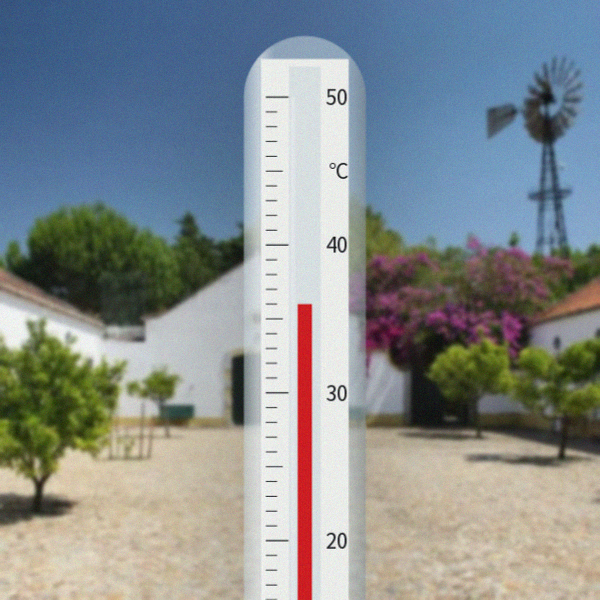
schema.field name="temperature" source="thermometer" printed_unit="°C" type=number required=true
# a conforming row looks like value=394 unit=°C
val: value=36 unit=°C
